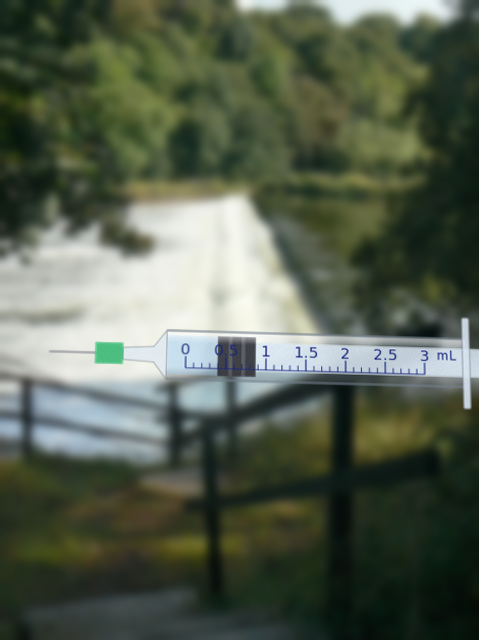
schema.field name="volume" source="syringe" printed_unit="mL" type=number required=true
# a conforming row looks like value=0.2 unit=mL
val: value=0.4 unit=mL
